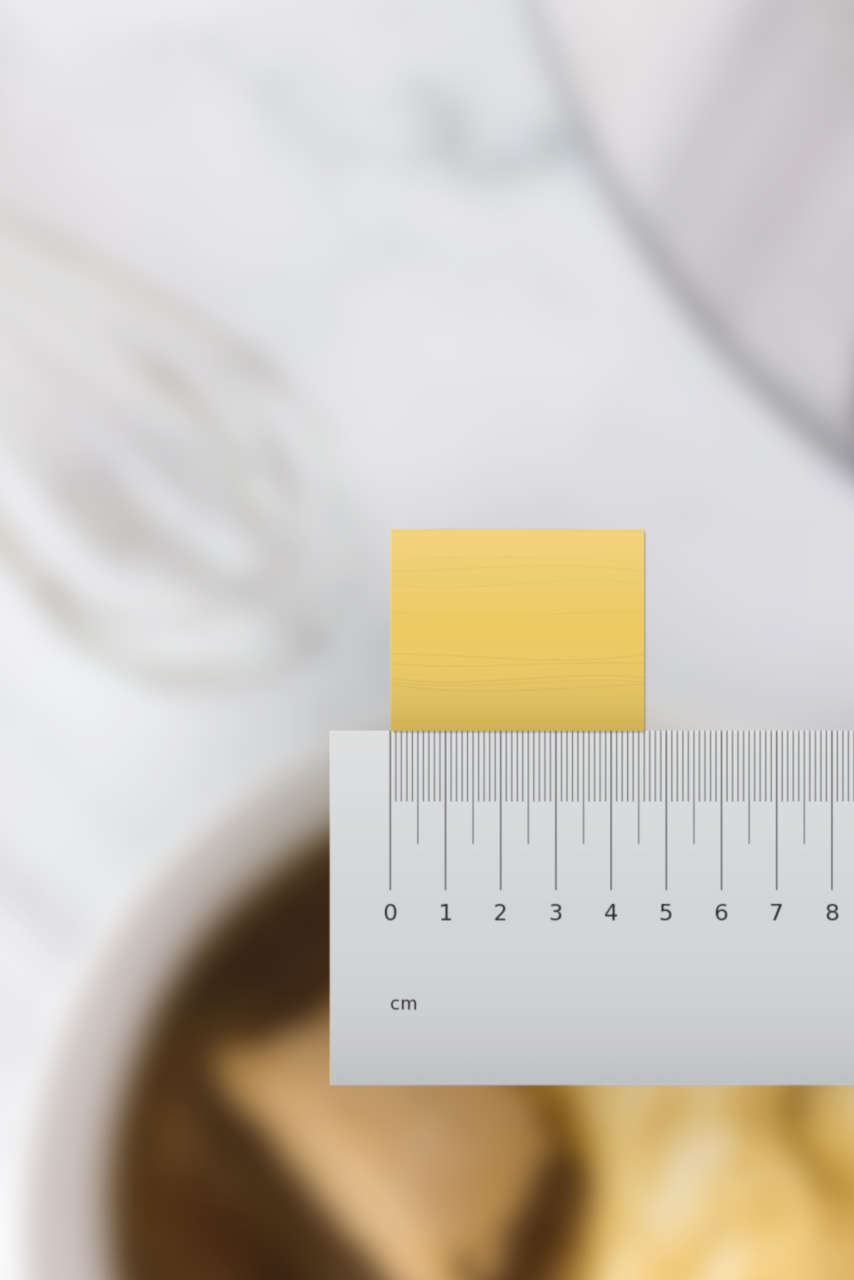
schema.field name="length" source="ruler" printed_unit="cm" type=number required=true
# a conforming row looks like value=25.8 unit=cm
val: value=4.6 unit=cm
